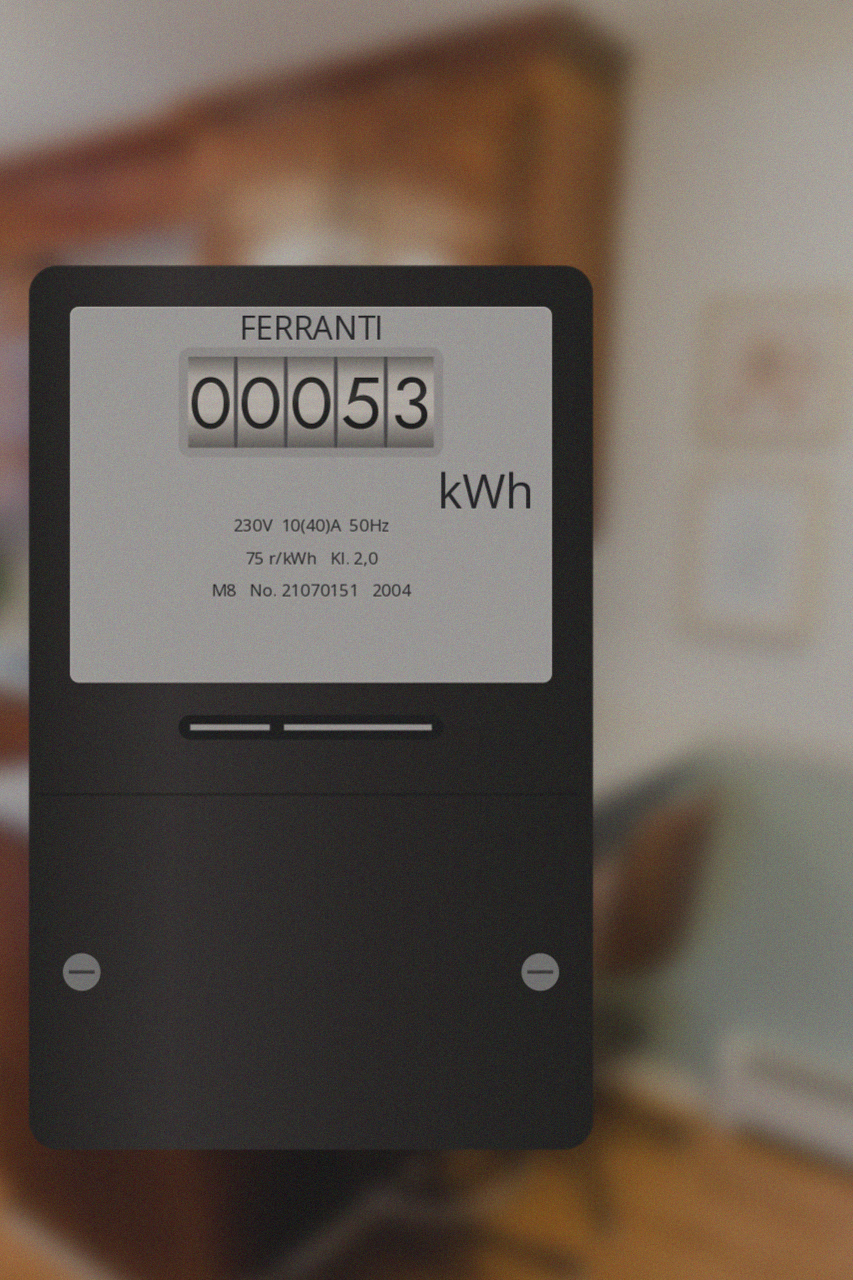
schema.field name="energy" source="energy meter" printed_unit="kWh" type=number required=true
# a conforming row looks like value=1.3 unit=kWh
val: value=53 unit=kWh
